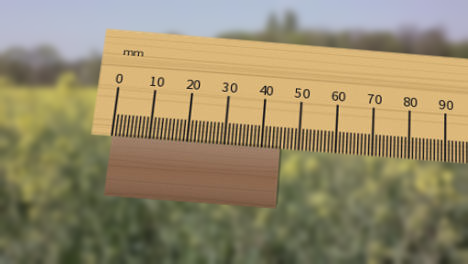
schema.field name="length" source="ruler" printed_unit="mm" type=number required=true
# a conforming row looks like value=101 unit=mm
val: value=45 unit=mm
